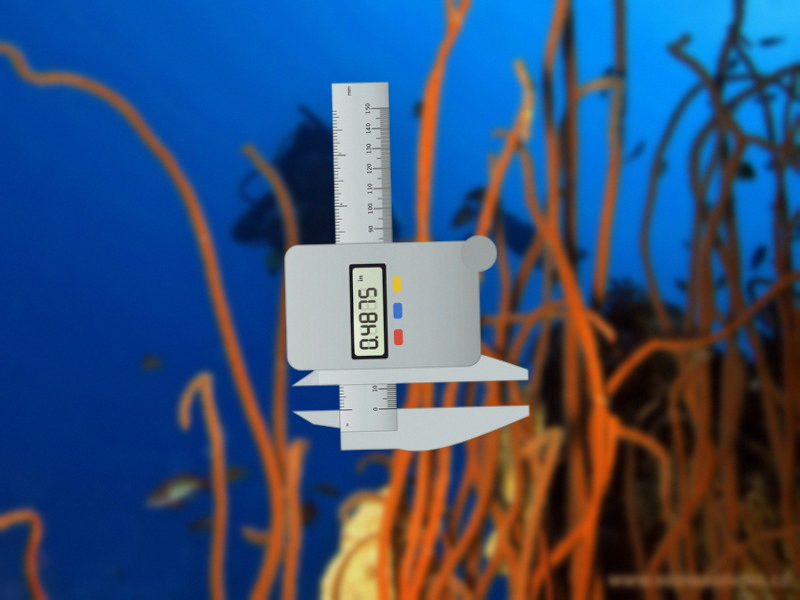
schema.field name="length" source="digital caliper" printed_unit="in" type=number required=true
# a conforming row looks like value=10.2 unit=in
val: value=0.4875 unit=in
